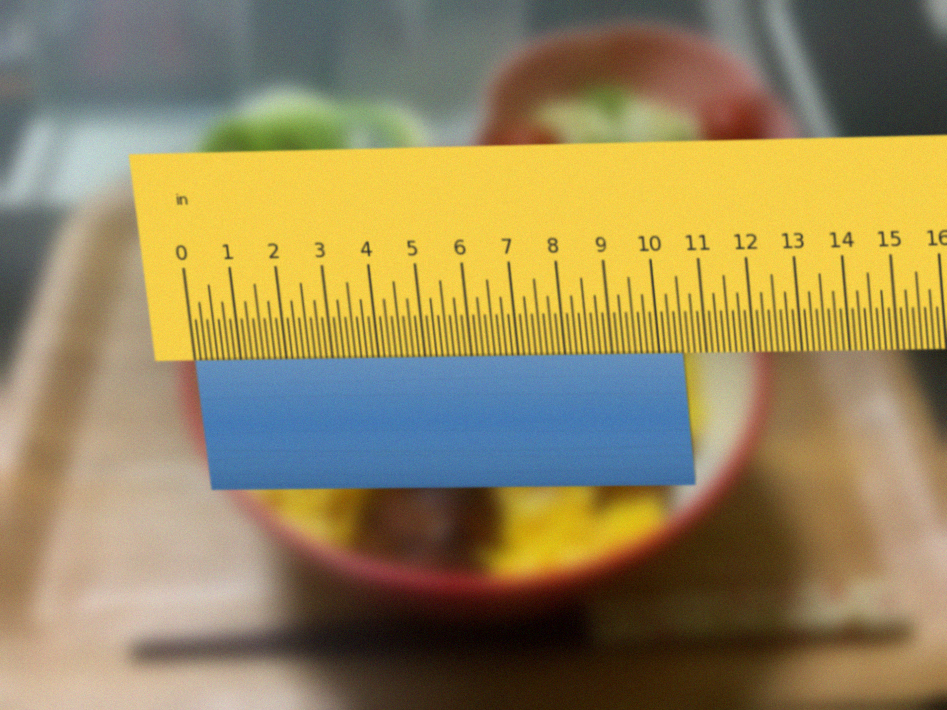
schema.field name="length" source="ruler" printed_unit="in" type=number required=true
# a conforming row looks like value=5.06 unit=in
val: value=10.5 unit=in
